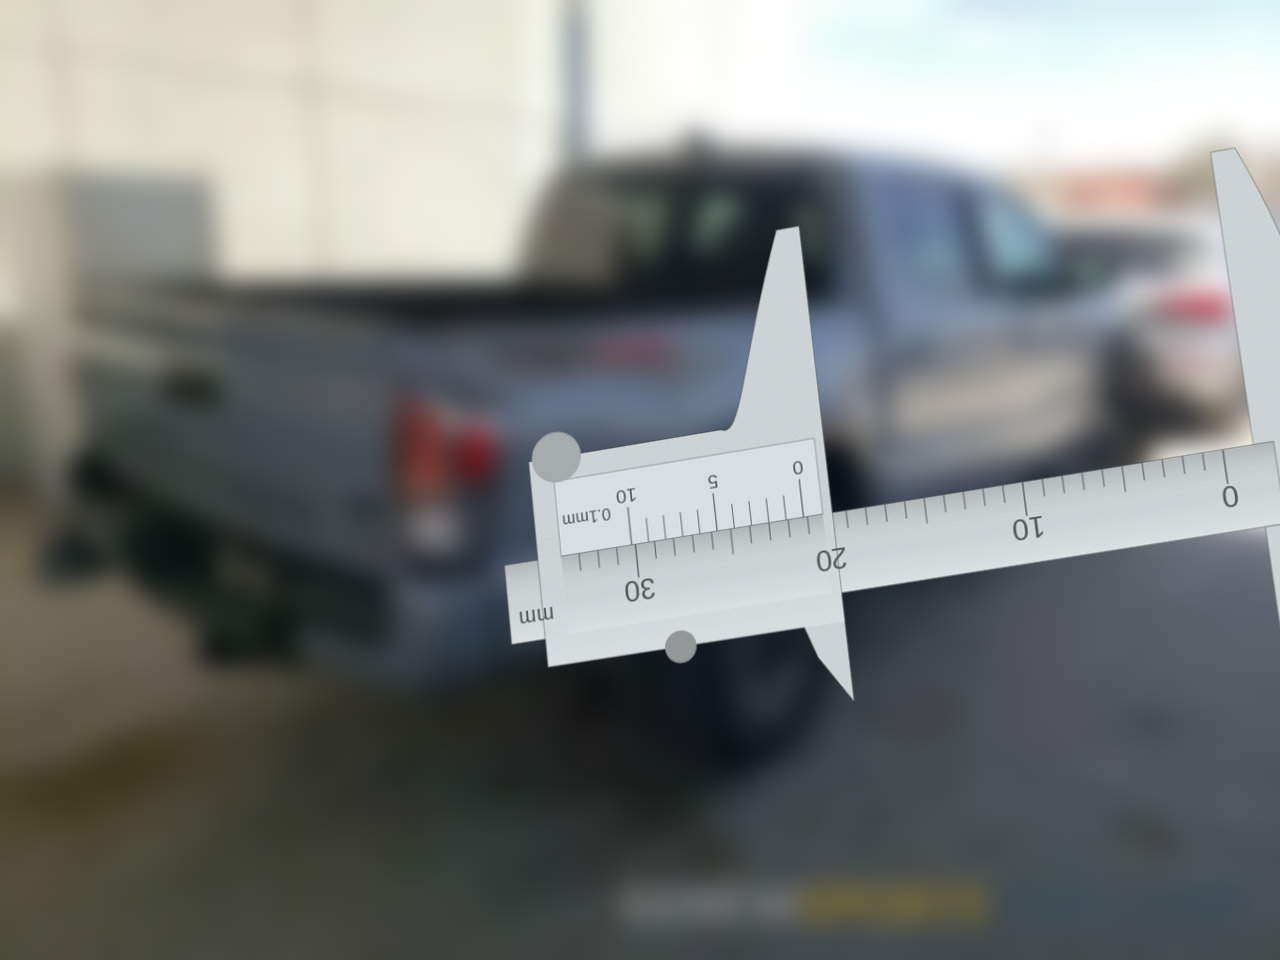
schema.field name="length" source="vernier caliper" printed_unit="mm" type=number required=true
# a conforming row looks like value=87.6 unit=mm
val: value=21.2 unit=mm
